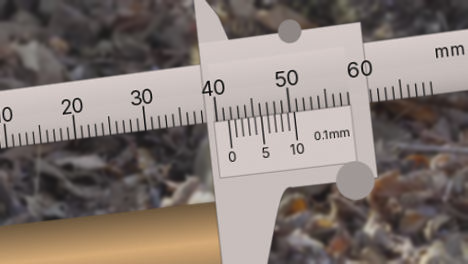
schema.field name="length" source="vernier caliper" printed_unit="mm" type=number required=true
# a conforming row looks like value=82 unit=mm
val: value=41.6 unit=mm
